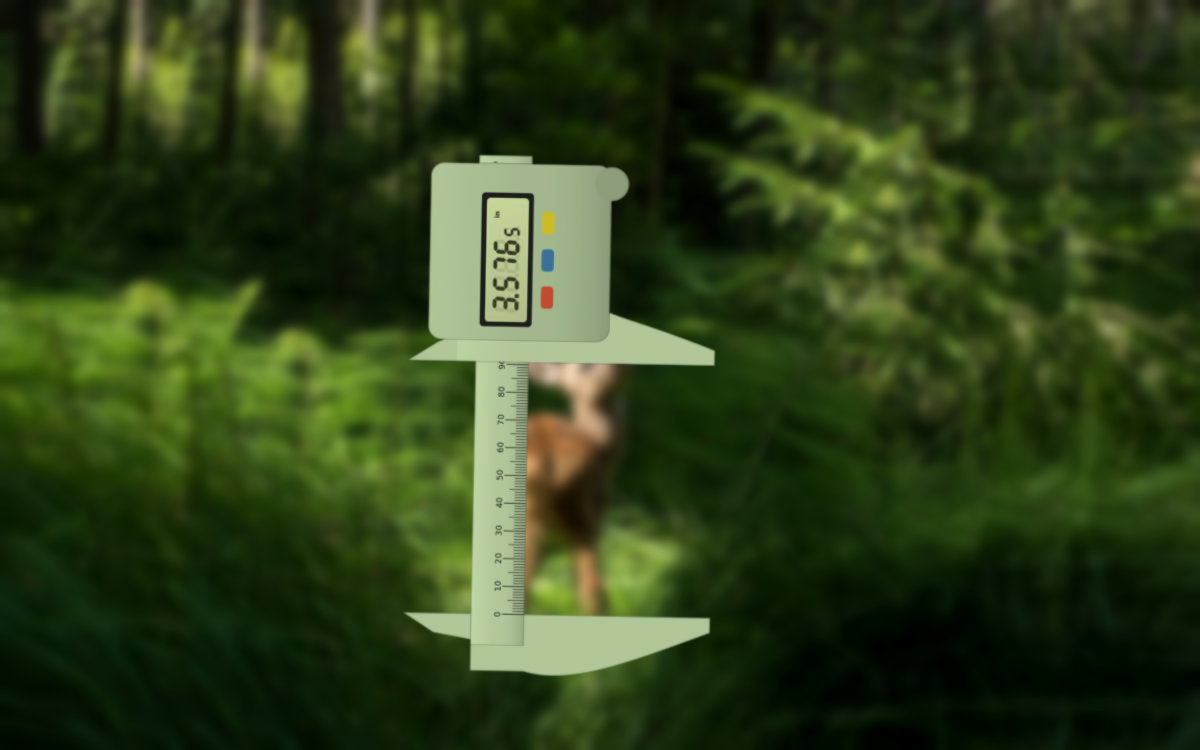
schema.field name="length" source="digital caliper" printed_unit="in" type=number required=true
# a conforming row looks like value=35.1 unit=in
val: value=3.5765 unit=in
